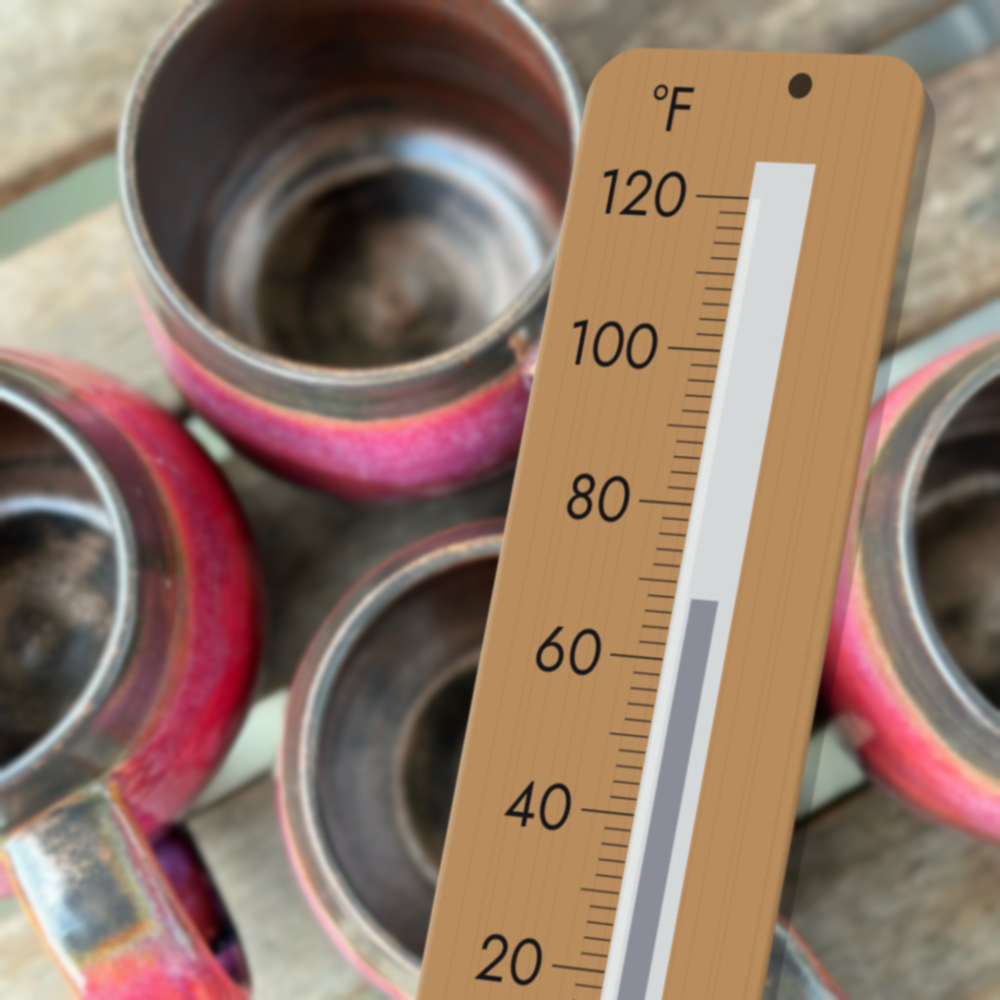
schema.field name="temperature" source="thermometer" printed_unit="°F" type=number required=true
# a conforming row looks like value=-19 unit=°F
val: value=68 unit=°F
